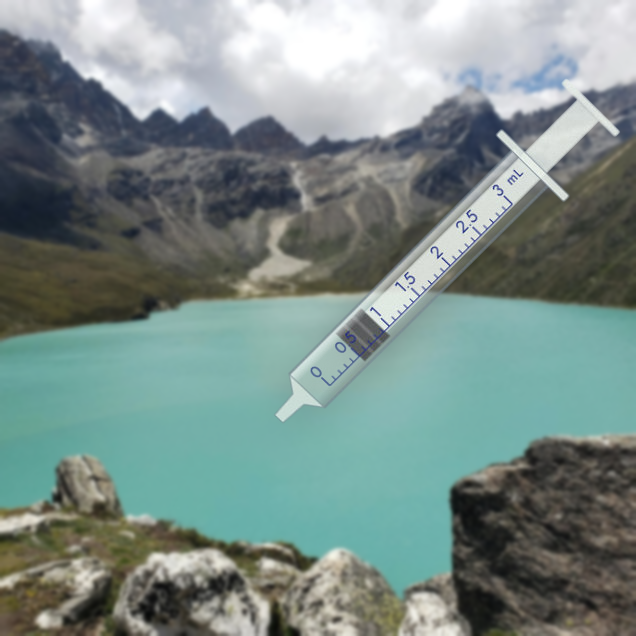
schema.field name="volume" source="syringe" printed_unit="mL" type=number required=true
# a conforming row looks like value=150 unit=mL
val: value=0.5 unit=mL
